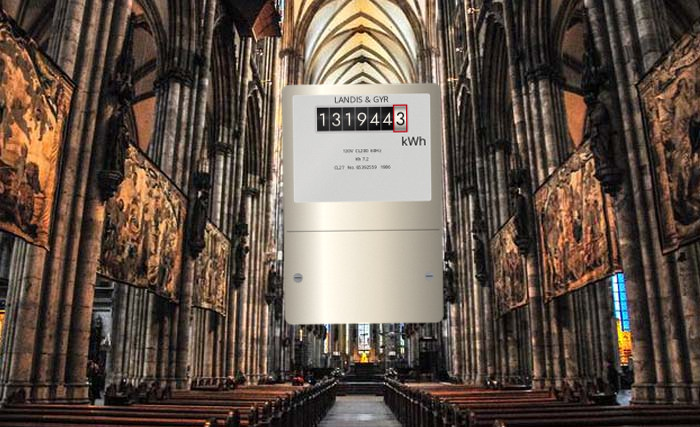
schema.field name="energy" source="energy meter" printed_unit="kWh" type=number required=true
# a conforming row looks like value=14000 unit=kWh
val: value=131944.3 unit=kWh
